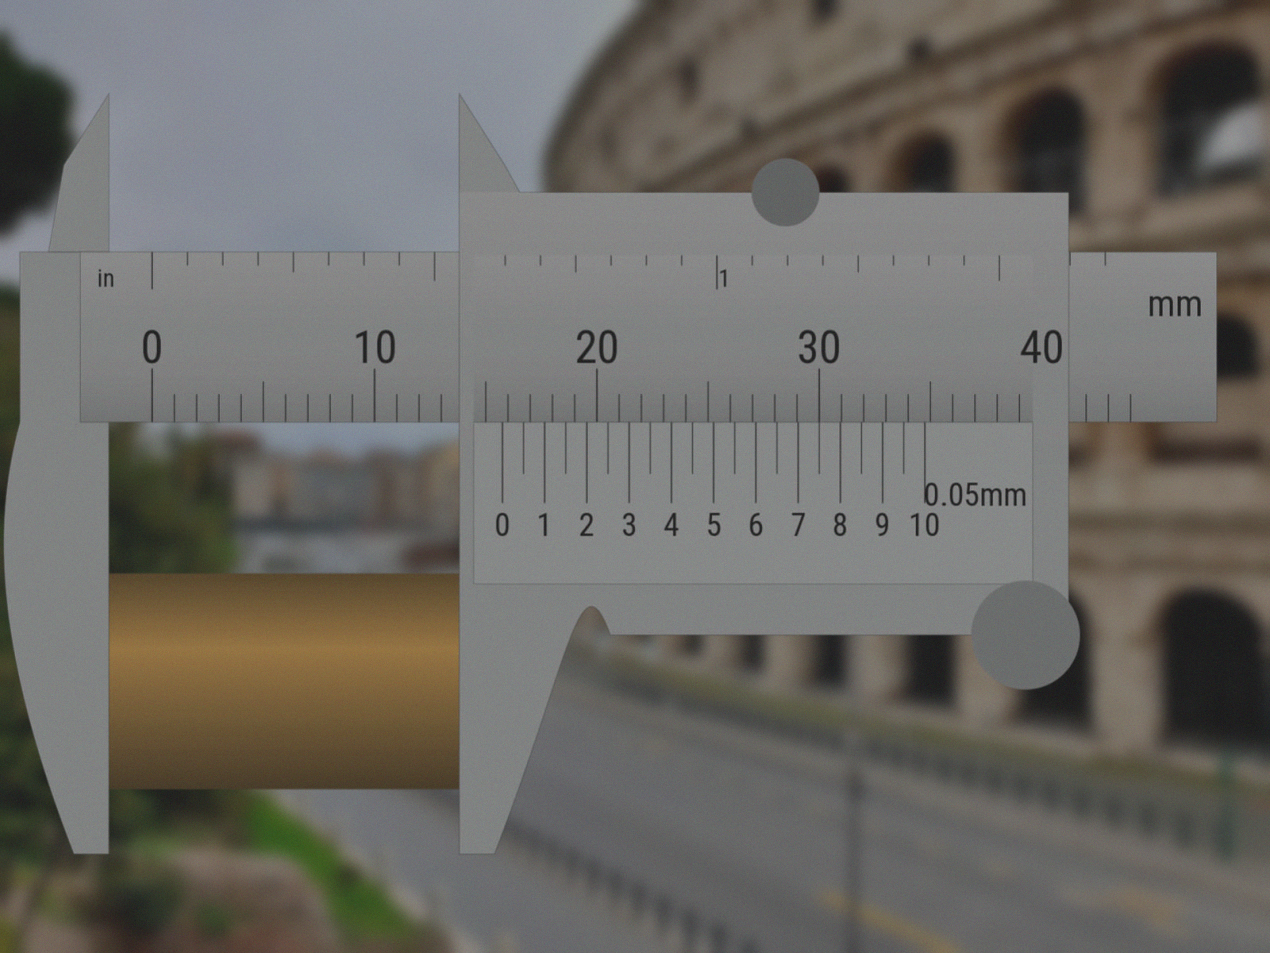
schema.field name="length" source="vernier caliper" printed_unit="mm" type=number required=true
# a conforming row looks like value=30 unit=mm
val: value=15.75 unit=mm
